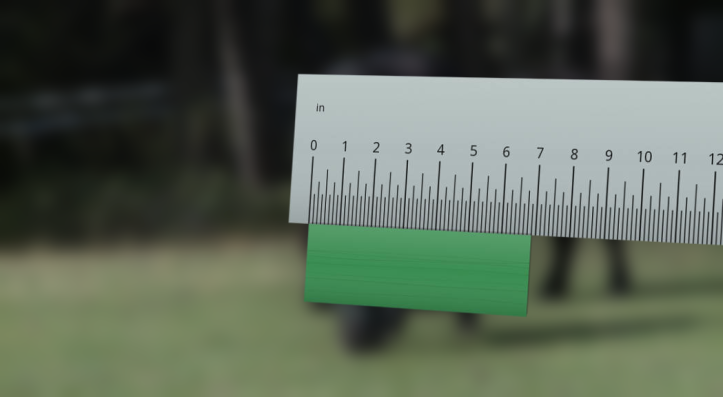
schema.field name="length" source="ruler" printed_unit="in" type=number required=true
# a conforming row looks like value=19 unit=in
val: value=6.875 unit=in
